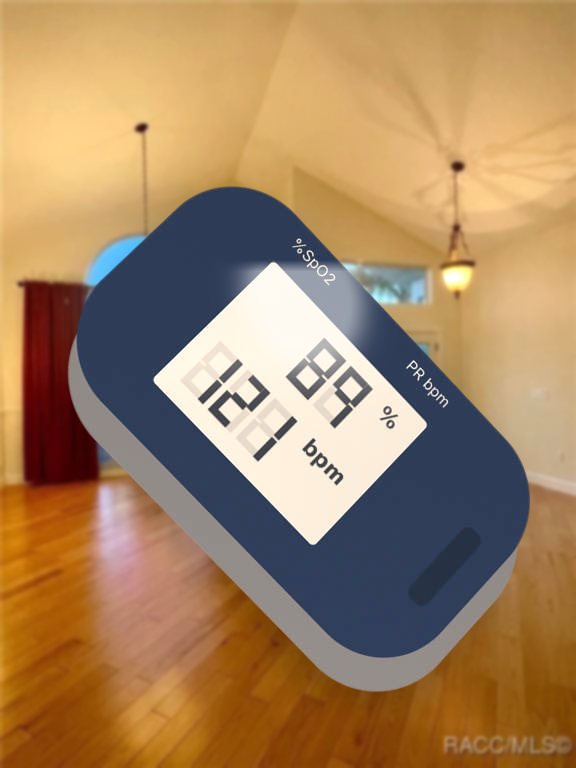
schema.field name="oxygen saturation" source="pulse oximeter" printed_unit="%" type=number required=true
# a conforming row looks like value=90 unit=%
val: value=89 unit=%
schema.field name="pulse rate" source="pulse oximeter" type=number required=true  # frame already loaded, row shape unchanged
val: value=121 unit=bpm
